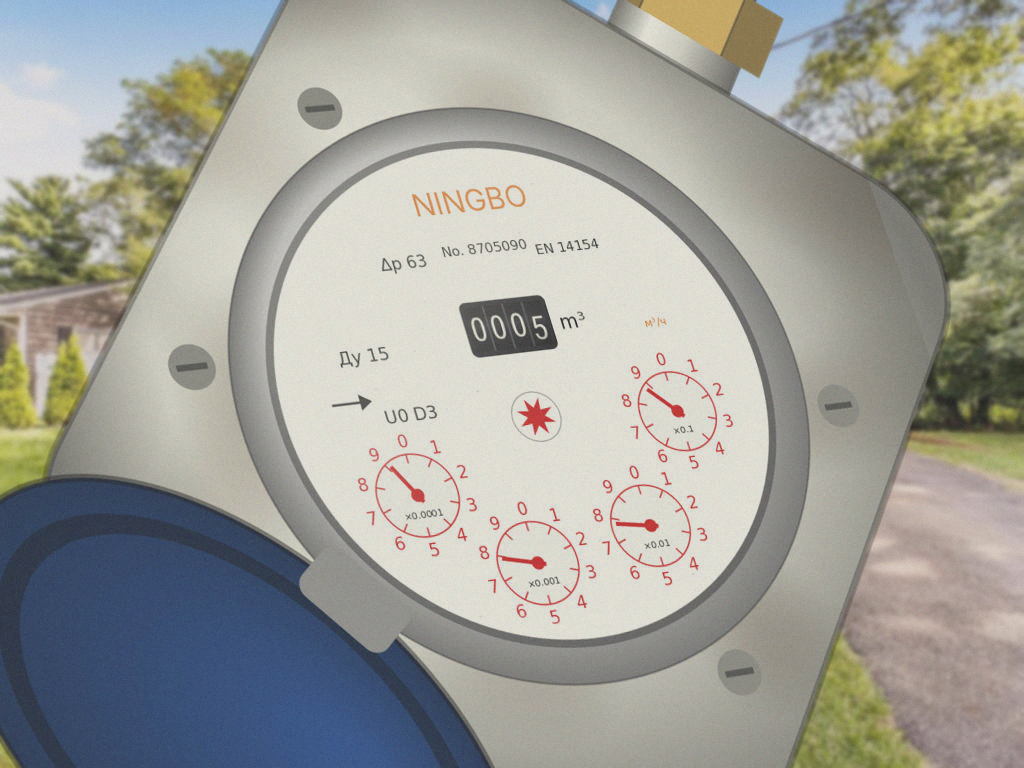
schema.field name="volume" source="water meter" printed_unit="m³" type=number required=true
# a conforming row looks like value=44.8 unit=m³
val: value=4.8779 unit=m³
